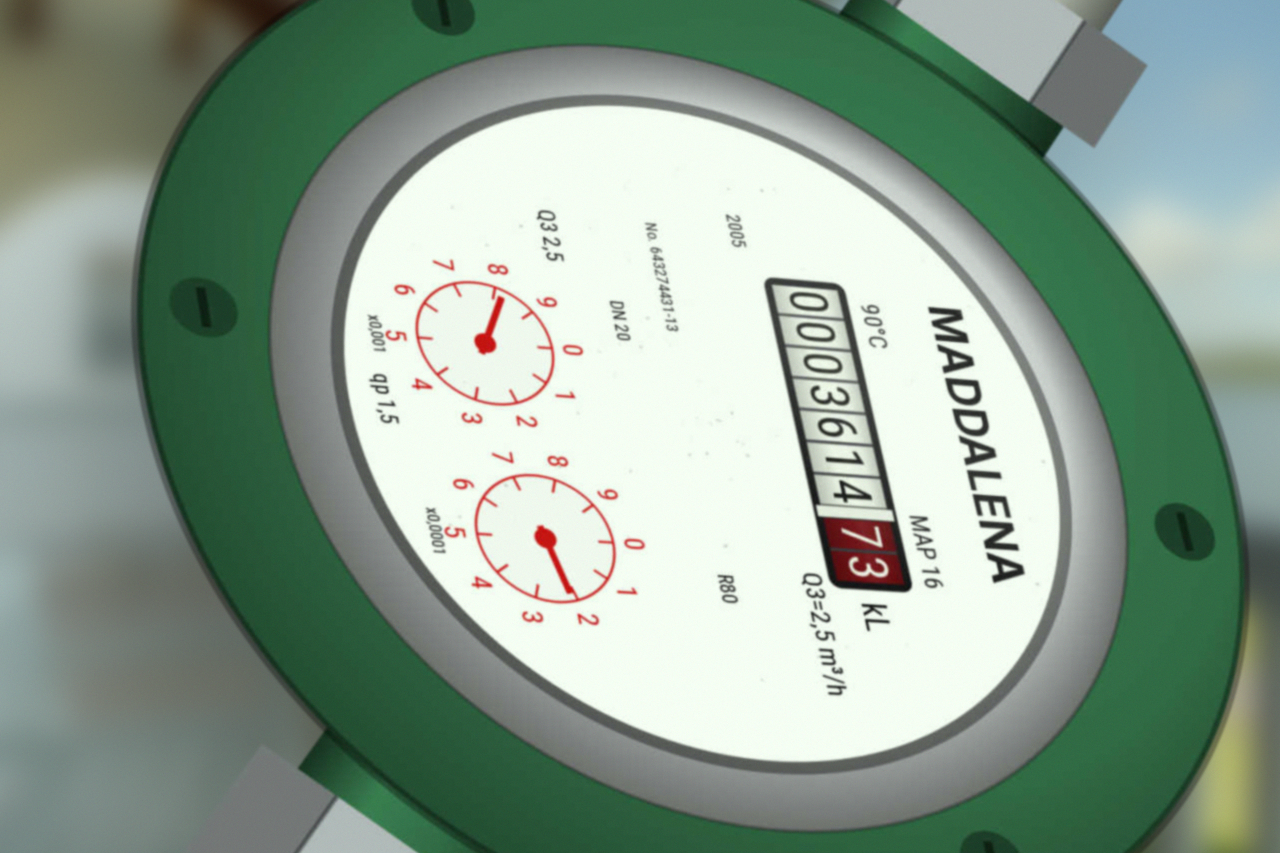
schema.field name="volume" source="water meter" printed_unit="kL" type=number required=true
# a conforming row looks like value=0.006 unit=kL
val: value=3614.7382 unit=kL
